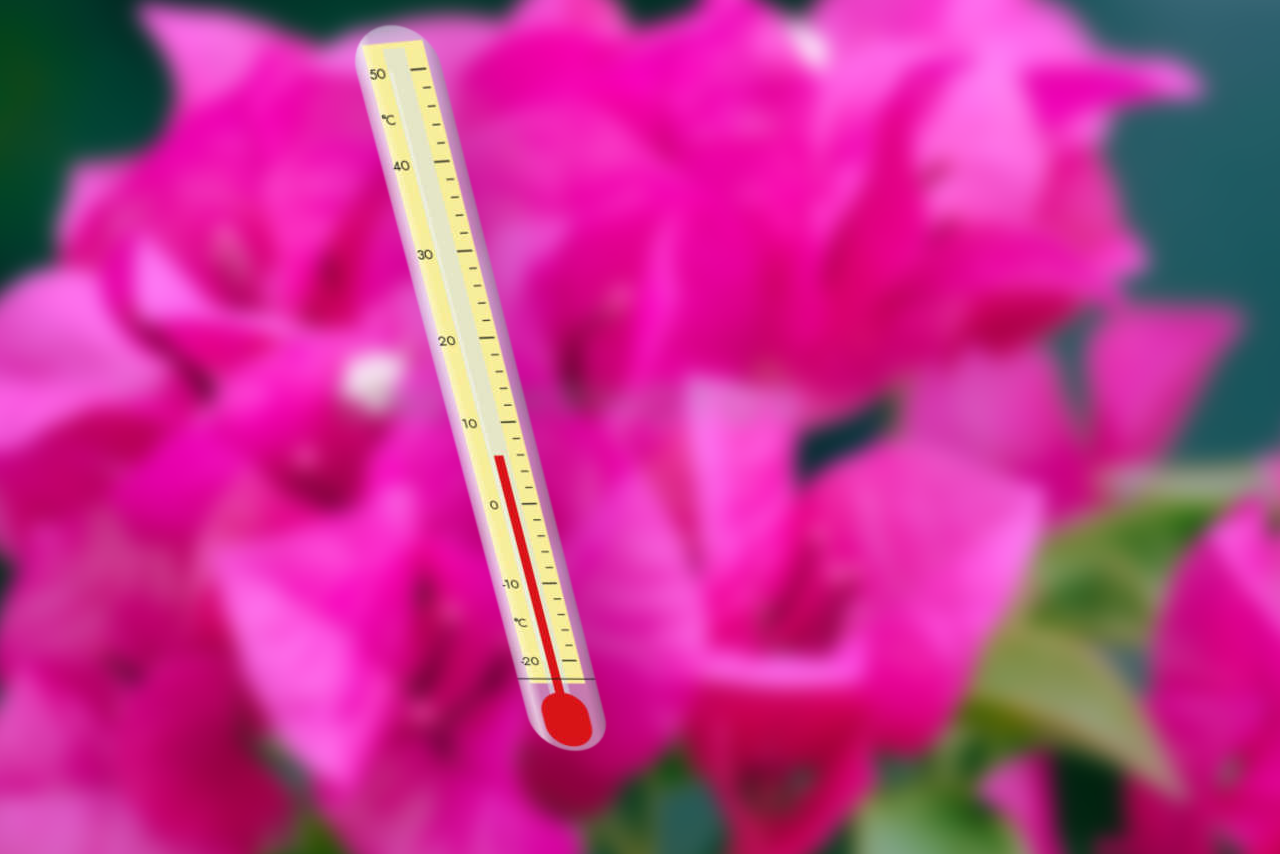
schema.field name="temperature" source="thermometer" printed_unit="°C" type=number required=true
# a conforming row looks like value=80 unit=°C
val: value=6 unit=°C
